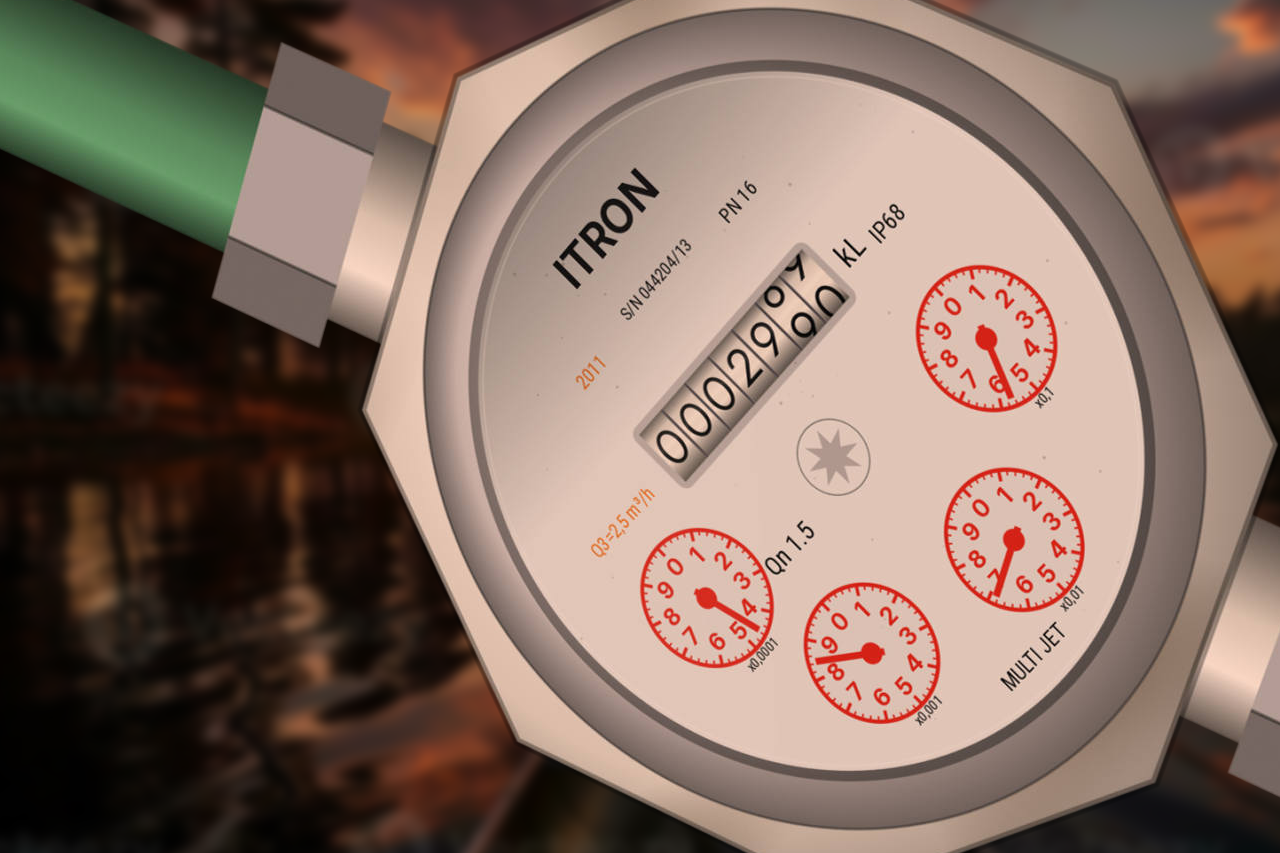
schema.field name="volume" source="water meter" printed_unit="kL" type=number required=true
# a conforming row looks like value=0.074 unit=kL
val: value=2989.5684 unit=kL
